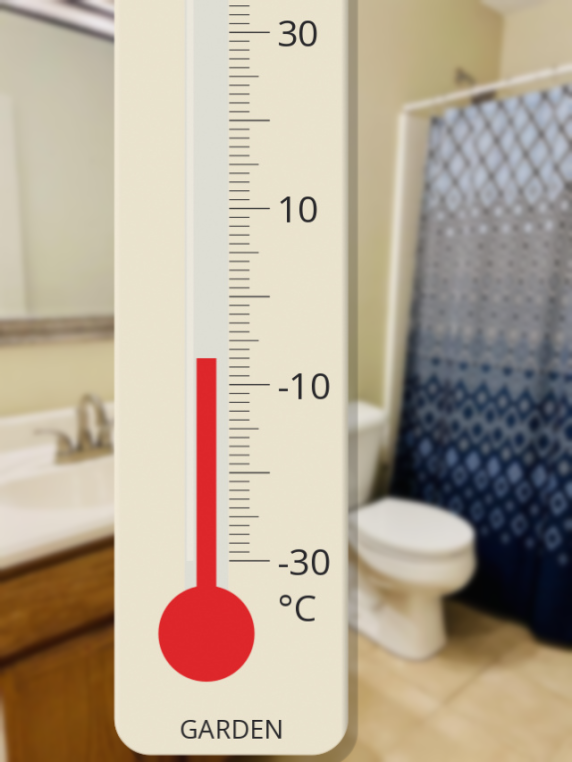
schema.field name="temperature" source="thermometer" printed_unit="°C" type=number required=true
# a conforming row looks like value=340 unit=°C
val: value=-7 unit=°C
